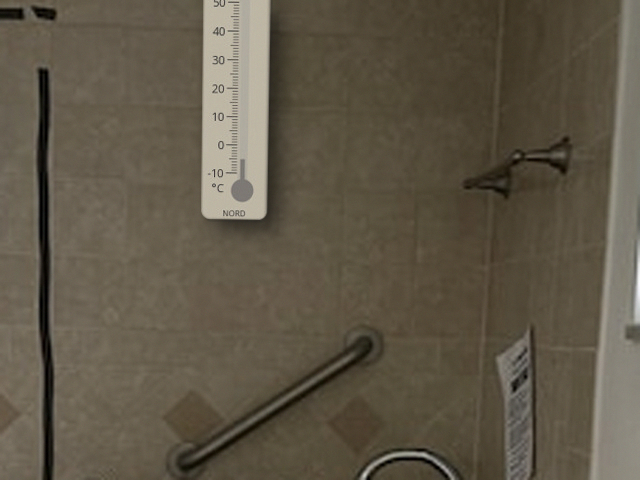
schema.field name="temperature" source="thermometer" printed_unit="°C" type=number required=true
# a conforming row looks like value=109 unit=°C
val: value=-5 unit=°C
